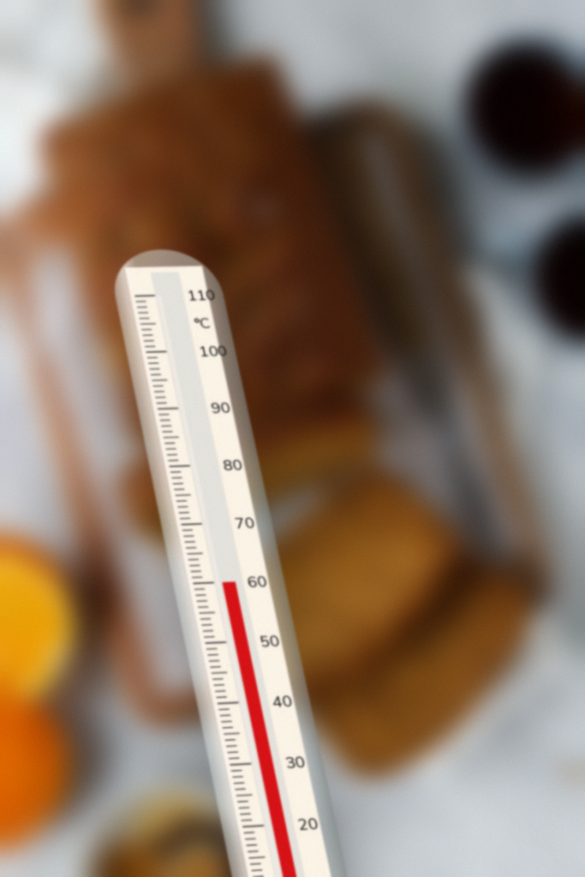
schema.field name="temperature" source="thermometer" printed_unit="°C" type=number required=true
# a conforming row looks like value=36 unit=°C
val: value=60 unit=°C
